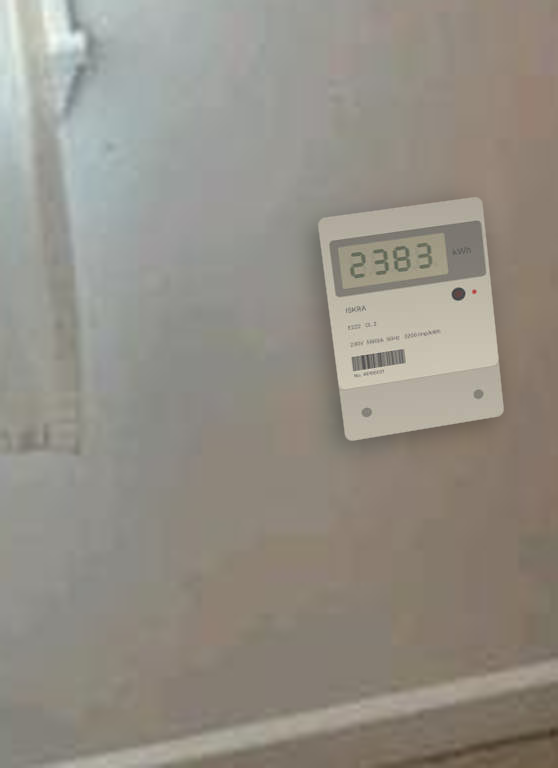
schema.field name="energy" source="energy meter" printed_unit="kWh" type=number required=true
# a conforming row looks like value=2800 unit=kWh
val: value=2383 unit=kWh
